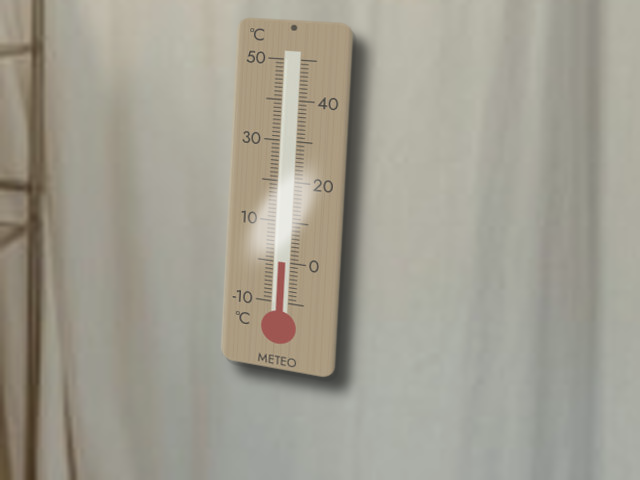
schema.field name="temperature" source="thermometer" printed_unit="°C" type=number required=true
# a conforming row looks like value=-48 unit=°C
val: value=0 unit=°C
